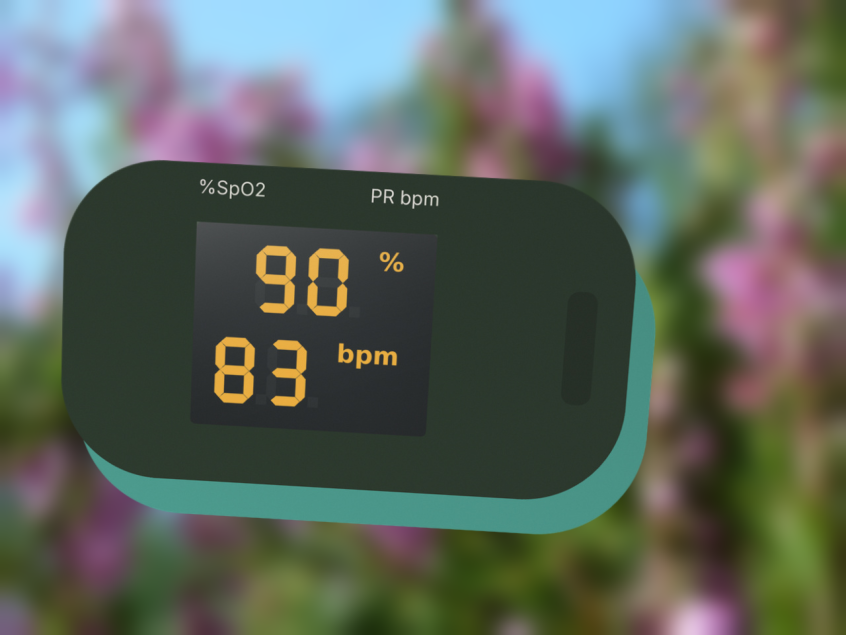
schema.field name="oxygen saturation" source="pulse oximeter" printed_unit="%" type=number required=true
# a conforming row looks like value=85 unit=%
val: value=90 unit=%
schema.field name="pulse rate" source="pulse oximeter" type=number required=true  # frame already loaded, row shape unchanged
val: value=83 unit=bpm
